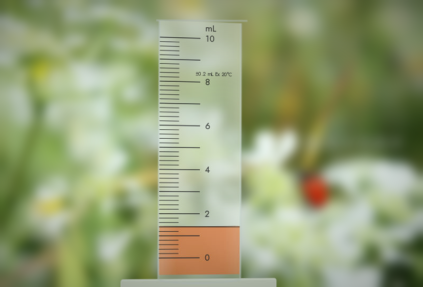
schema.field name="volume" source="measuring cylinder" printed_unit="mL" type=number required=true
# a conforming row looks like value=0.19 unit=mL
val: value=1.4 unit=mL
